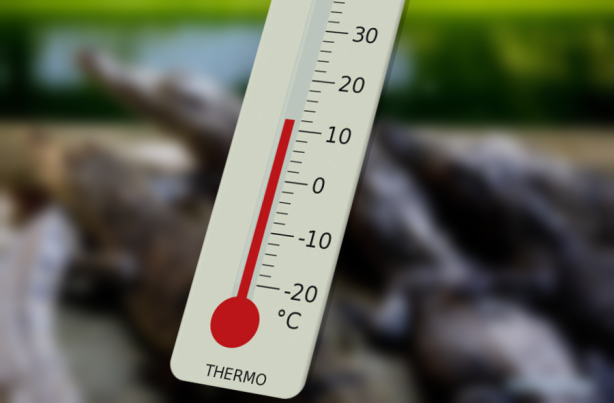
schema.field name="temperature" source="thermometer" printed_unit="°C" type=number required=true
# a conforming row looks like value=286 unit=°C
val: value=12 unit=°C
